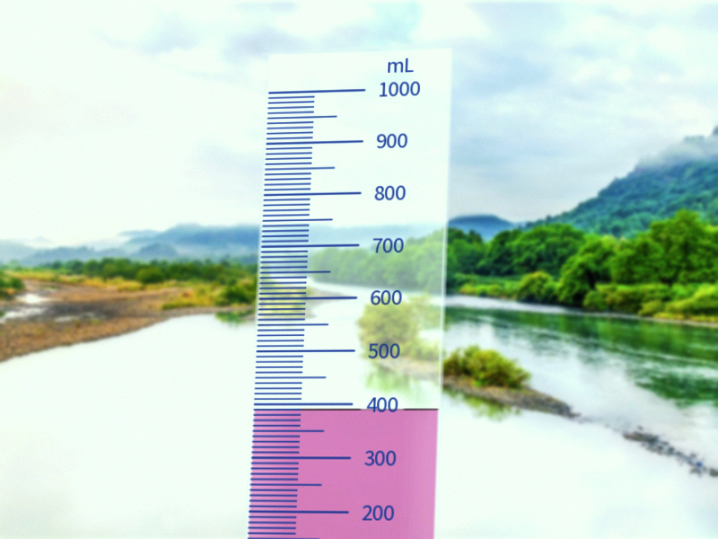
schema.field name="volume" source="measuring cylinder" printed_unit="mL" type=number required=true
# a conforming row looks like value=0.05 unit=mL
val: value=390 unit=mL
